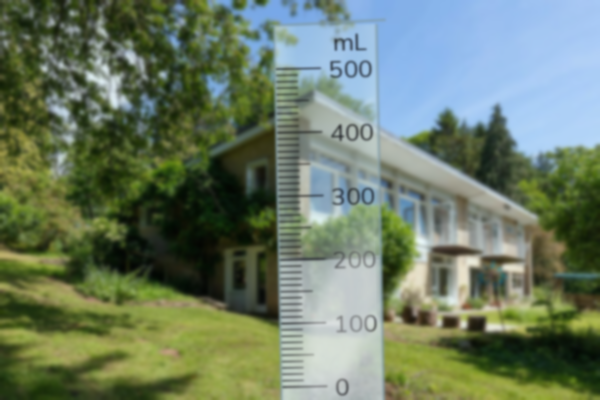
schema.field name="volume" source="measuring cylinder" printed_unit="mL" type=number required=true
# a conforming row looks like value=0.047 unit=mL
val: value=200 unit=mL
